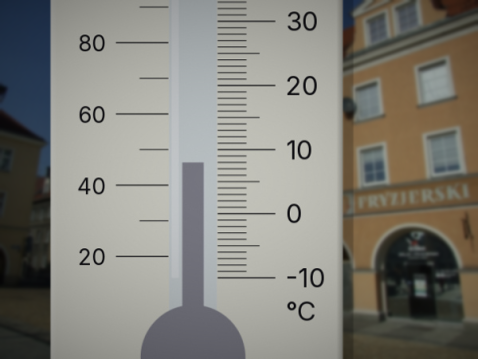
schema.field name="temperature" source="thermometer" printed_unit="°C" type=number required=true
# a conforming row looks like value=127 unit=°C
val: value=8 unit=°C
